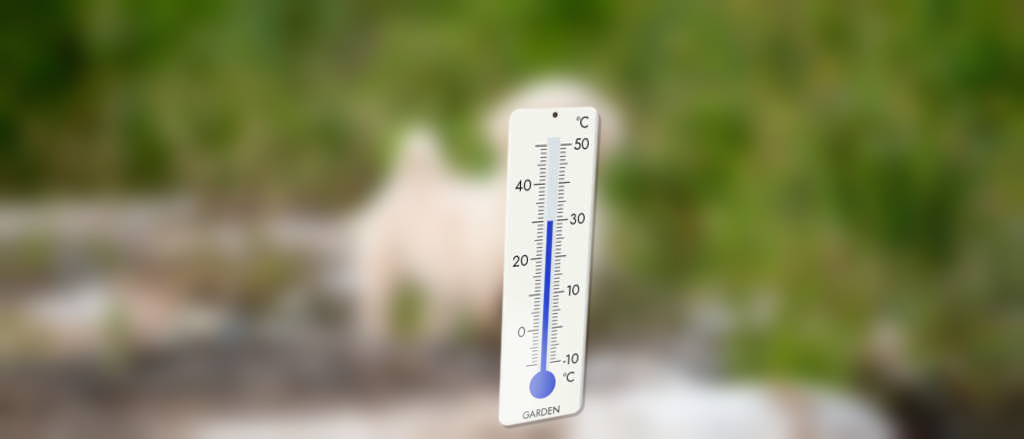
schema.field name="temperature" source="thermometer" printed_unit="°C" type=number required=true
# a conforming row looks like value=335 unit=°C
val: value=30 unit=°C
